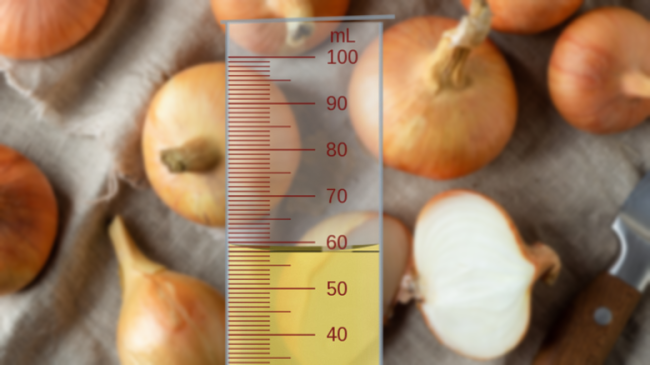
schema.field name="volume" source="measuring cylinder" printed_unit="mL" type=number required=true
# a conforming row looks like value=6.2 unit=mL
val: value=58 unit=mL
